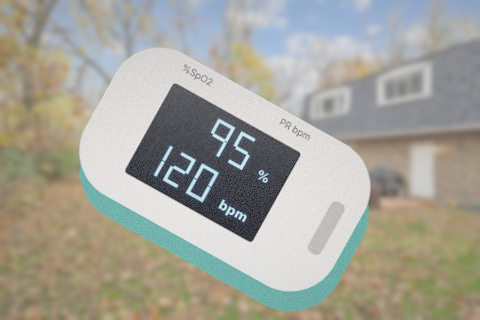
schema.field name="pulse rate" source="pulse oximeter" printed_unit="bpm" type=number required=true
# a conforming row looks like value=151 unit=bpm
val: value=120 unit=bpm
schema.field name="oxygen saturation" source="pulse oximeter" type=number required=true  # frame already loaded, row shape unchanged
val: value=95 unit=%
